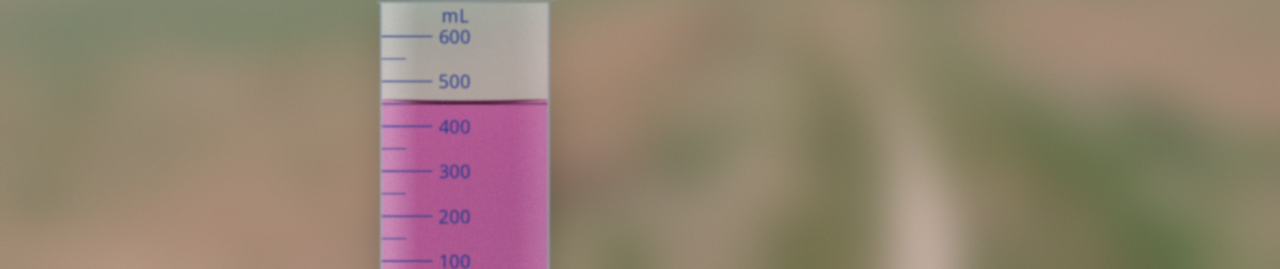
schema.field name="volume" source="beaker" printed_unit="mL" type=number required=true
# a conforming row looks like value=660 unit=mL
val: value=450 unit=mL
